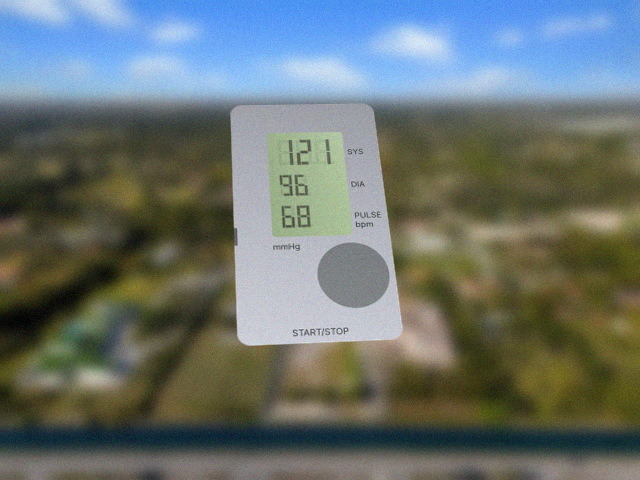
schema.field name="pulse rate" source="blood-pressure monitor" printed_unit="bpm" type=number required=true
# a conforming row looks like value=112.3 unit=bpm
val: value=68 unit=bpm
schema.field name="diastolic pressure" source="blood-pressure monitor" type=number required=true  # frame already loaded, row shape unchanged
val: value=96 unit=mmHg
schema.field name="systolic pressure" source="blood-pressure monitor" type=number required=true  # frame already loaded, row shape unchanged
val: value=121 unit=mmHg
